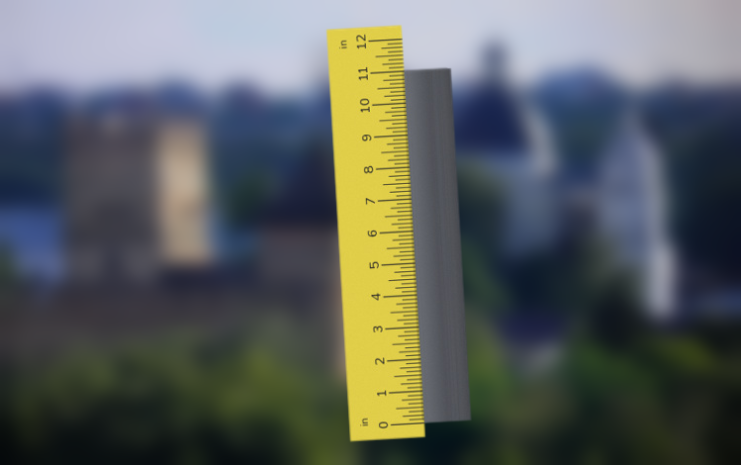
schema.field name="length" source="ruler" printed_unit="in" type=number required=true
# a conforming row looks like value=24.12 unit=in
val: value=11 unit=in
